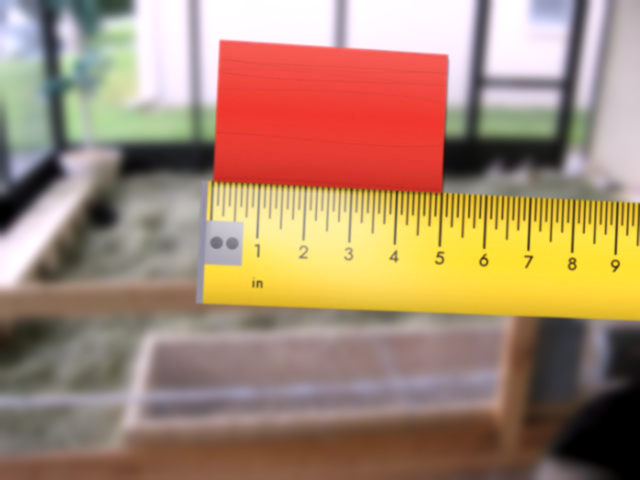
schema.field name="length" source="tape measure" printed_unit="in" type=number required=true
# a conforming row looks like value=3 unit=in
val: value=5 unit=in
